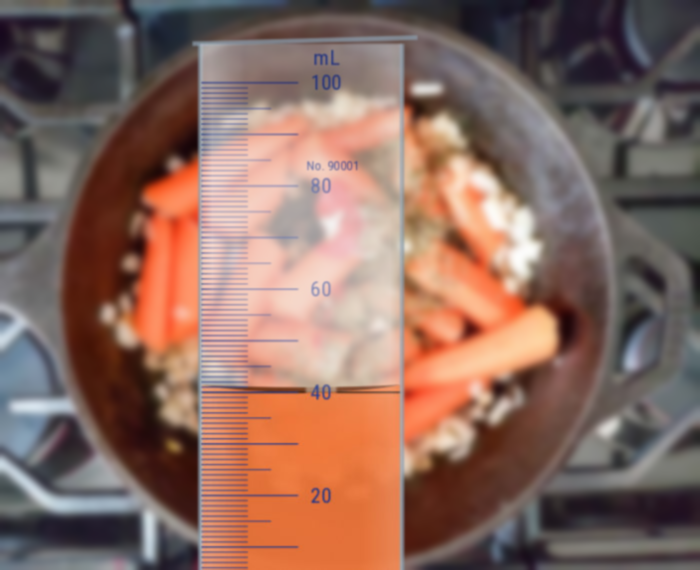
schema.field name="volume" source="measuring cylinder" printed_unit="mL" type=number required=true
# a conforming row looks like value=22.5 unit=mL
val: value=40 unit=mL
